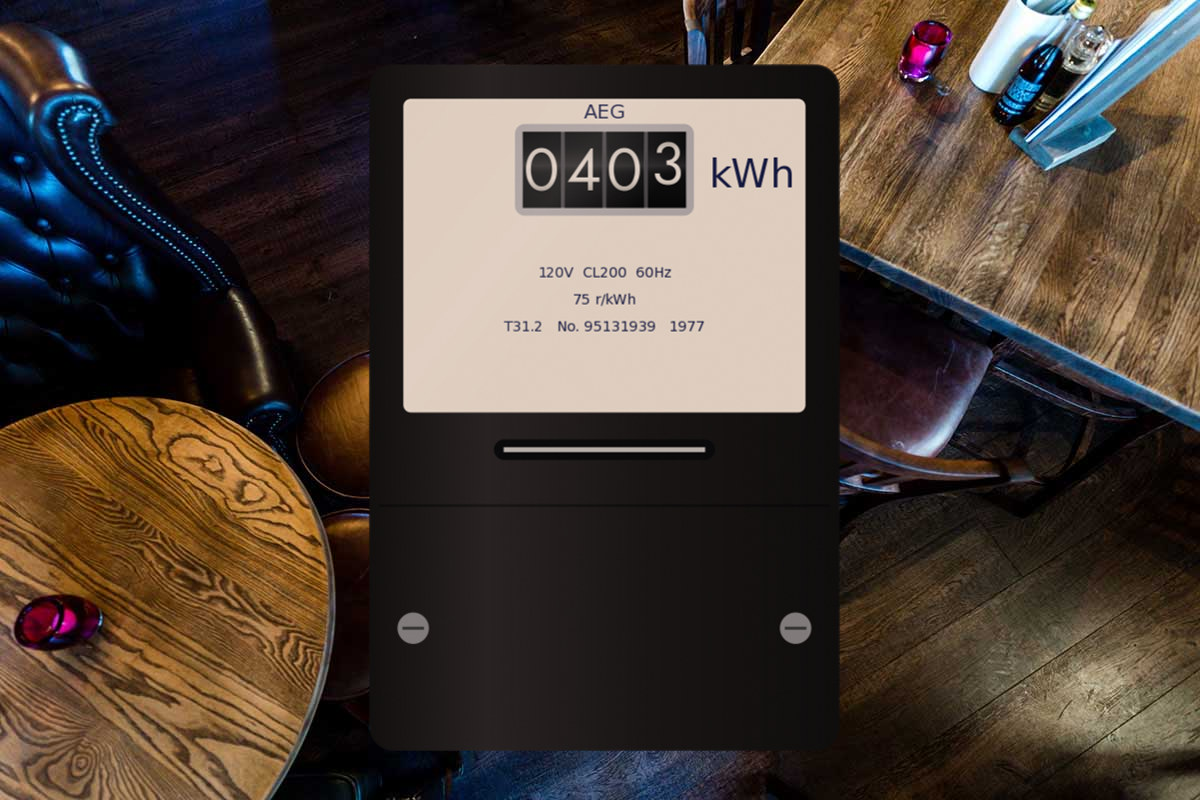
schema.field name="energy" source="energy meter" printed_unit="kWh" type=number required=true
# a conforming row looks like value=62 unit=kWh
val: value=403 unit=kWh
